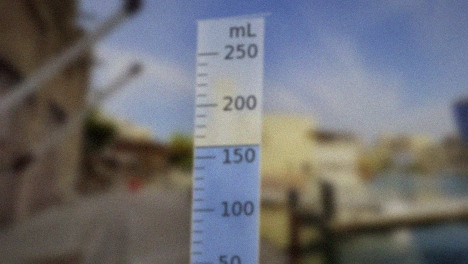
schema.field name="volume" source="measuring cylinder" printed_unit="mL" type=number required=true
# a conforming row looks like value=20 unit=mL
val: value=160 unit=mL
